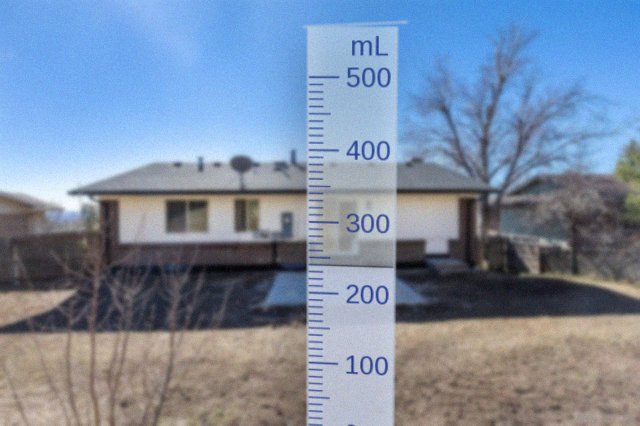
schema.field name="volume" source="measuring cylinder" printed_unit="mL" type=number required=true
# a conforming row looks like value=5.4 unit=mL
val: value=240 unit=mL
